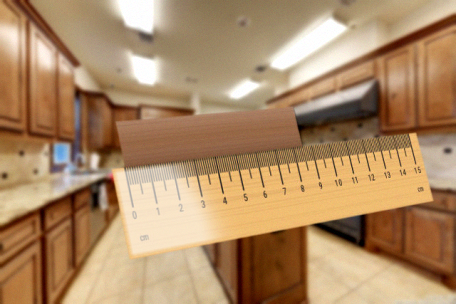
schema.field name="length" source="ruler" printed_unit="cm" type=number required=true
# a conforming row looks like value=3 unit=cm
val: value=8.5 unit=cm
